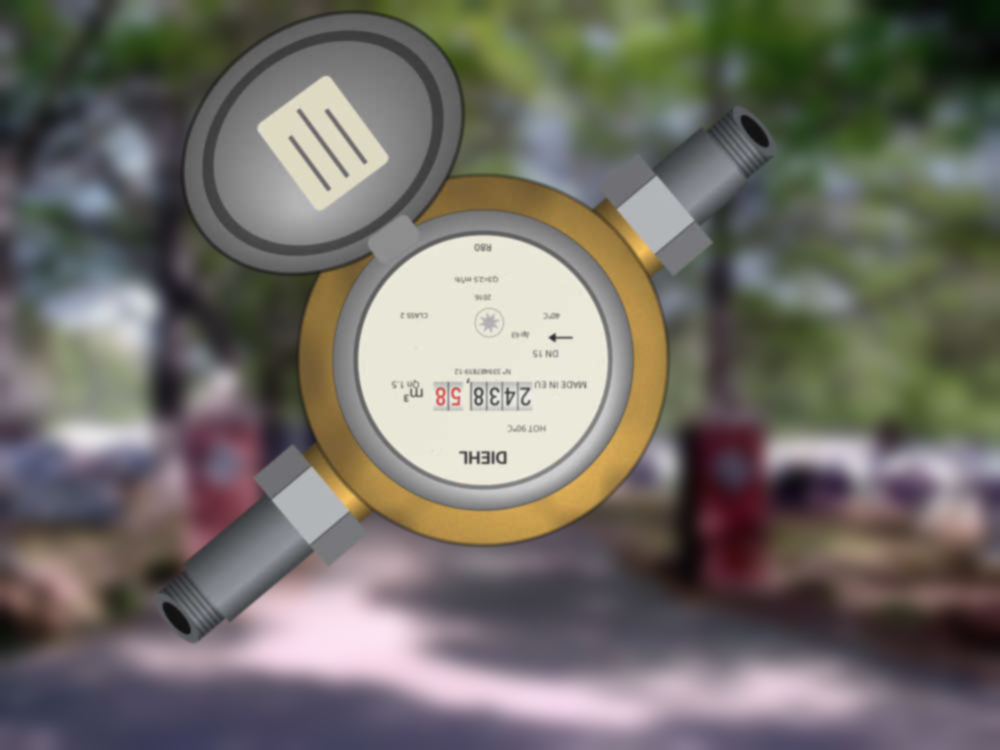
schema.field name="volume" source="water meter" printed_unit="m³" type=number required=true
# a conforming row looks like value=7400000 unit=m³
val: value=2438.58 unit=m³
